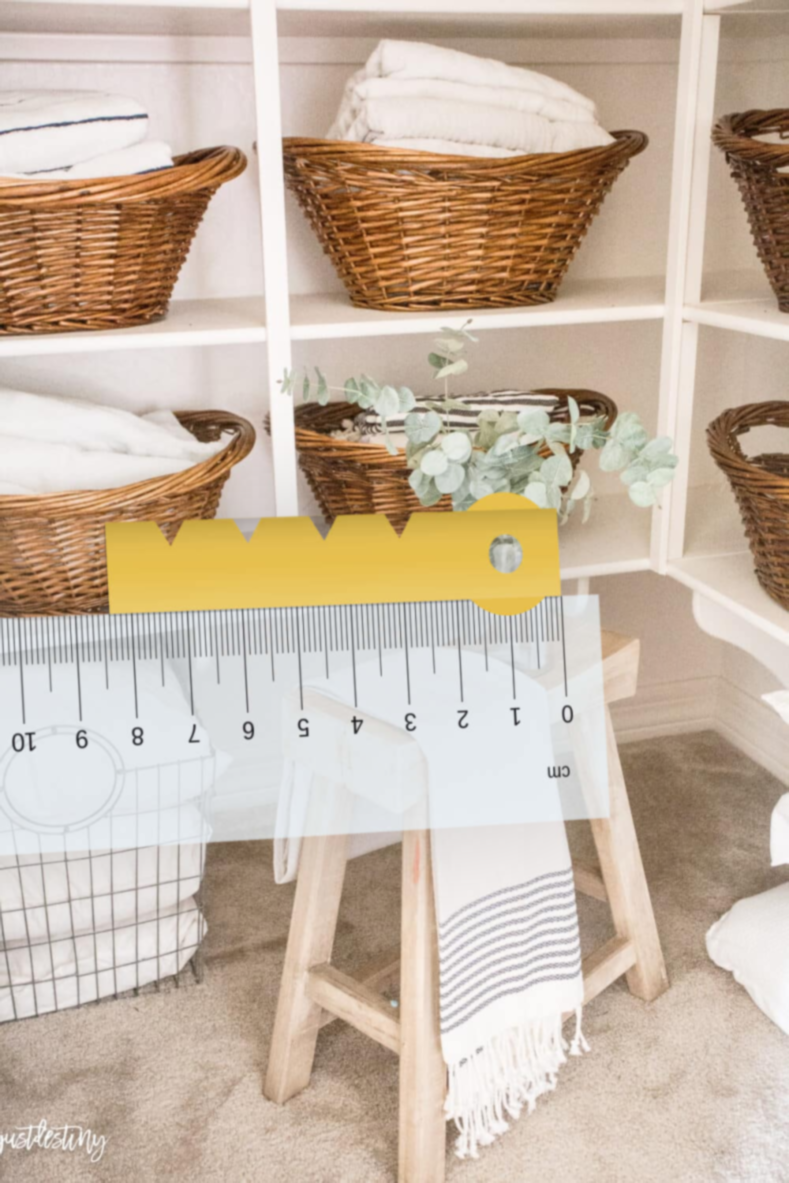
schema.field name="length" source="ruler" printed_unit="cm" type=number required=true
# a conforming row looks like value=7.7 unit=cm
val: value=8.4 unit=cm
